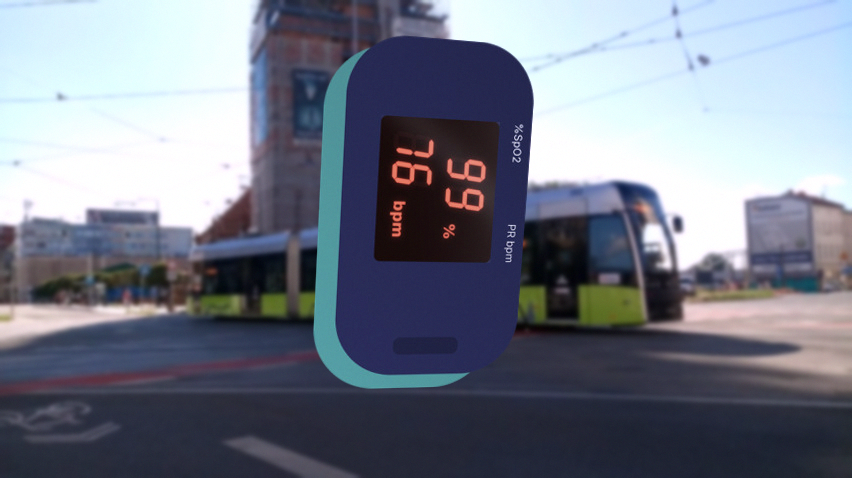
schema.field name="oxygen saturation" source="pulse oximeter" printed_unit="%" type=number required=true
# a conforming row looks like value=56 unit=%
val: value=99 unit=%
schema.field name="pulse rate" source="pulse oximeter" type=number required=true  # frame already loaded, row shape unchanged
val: value=76 unit=bpm
